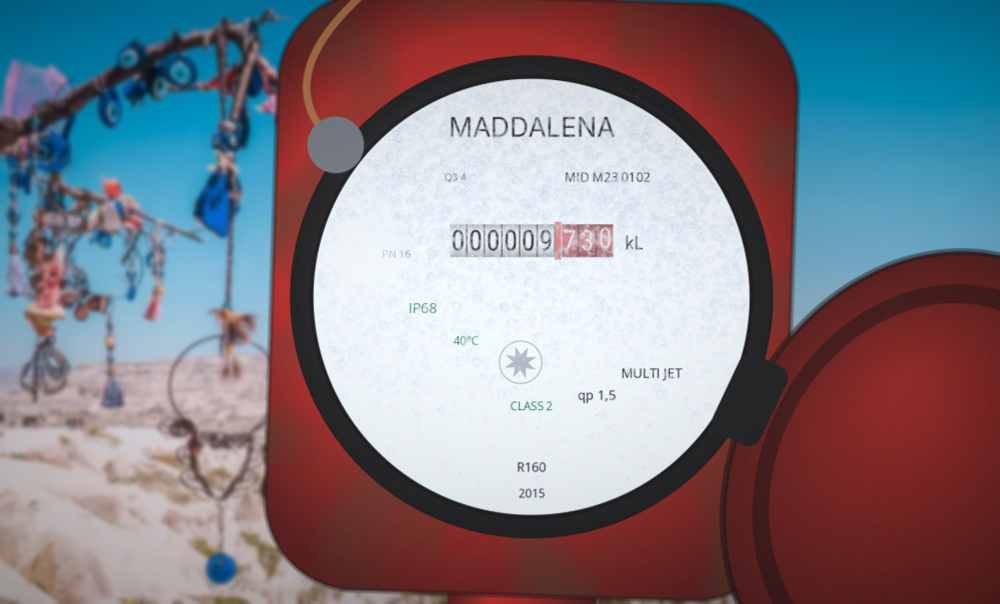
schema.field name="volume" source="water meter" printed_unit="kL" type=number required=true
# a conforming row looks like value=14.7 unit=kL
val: value=9.730 unit=kL
